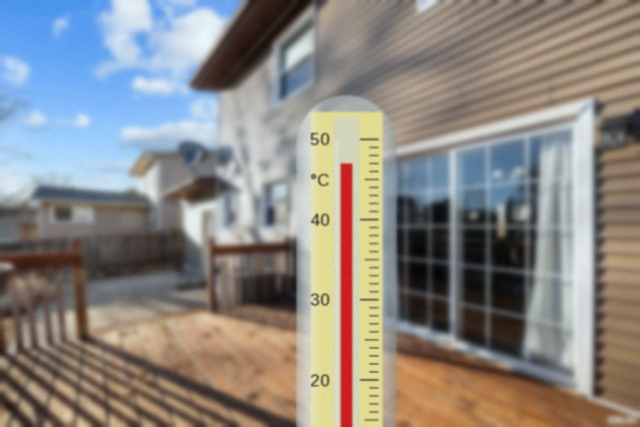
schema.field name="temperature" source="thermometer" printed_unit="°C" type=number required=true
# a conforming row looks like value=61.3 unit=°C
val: value=47 unit=°C
